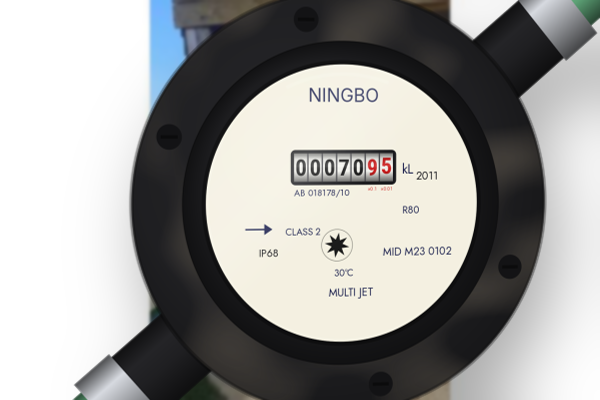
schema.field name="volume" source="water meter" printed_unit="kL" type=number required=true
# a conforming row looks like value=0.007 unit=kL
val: value=70.95 unit=kL
